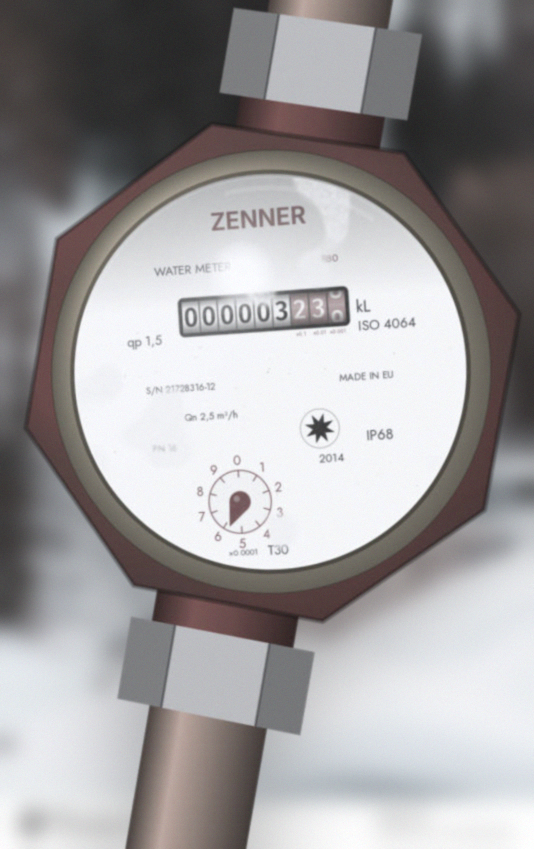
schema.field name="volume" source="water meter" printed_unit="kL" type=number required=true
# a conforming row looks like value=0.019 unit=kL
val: value=3.2385 unit=kL
